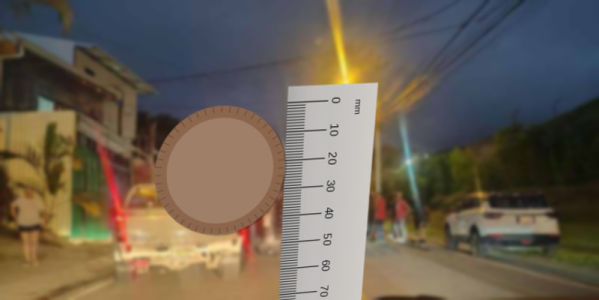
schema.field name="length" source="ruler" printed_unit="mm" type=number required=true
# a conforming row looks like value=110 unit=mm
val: value=45 unit=mm
